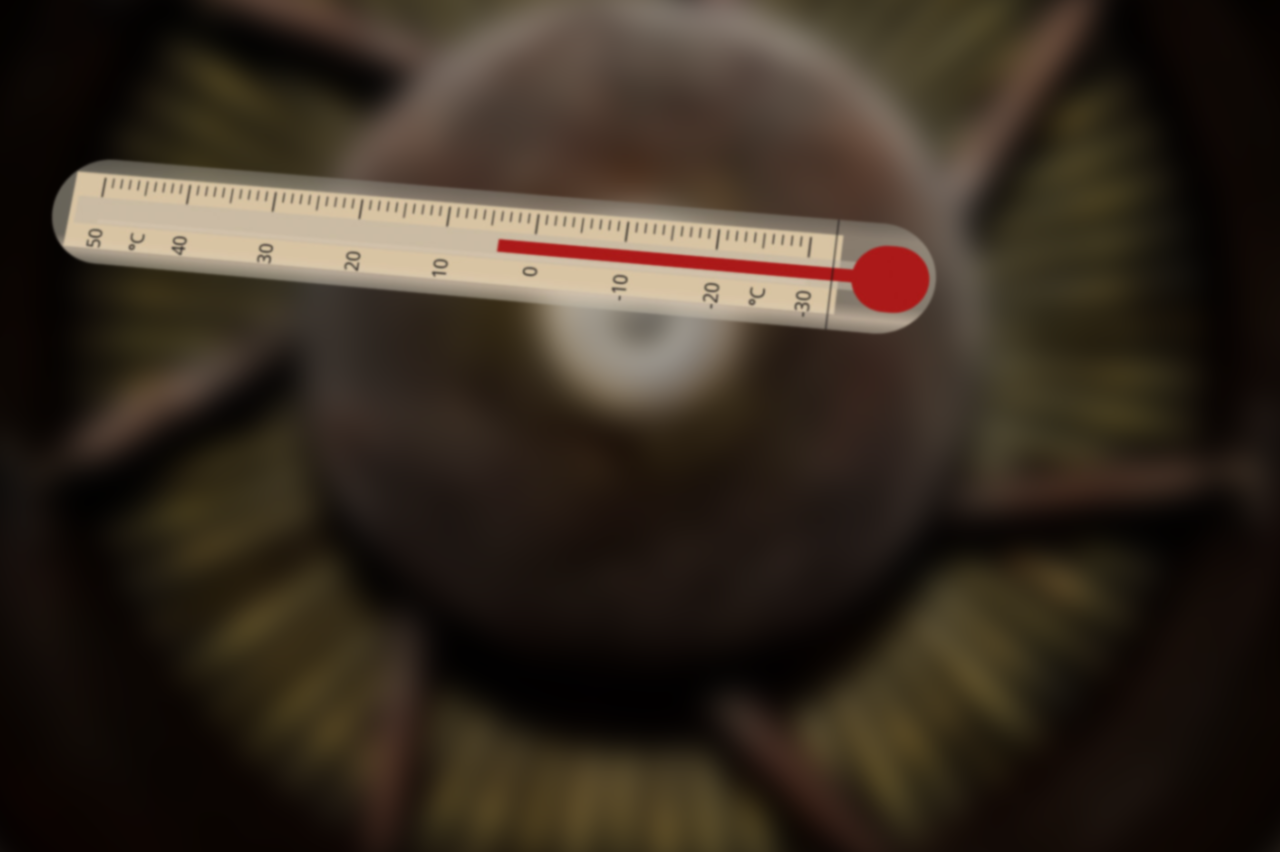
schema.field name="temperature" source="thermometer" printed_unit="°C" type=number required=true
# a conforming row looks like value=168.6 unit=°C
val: value=4 unit=°C
